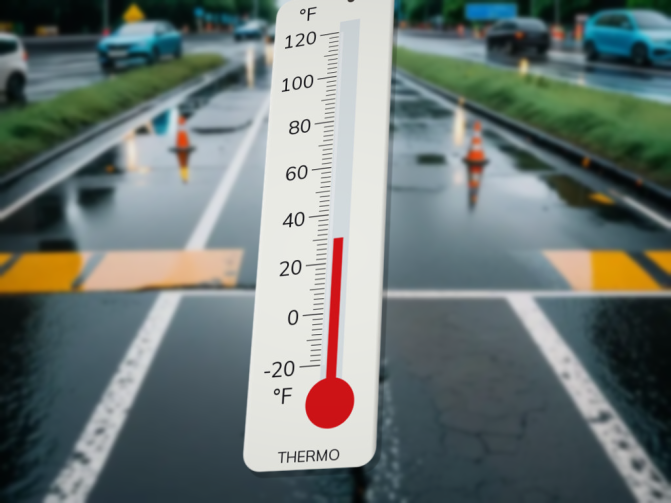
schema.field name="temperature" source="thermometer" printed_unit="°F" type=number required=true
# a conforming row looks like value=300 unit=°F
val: value=30 unit=°F
